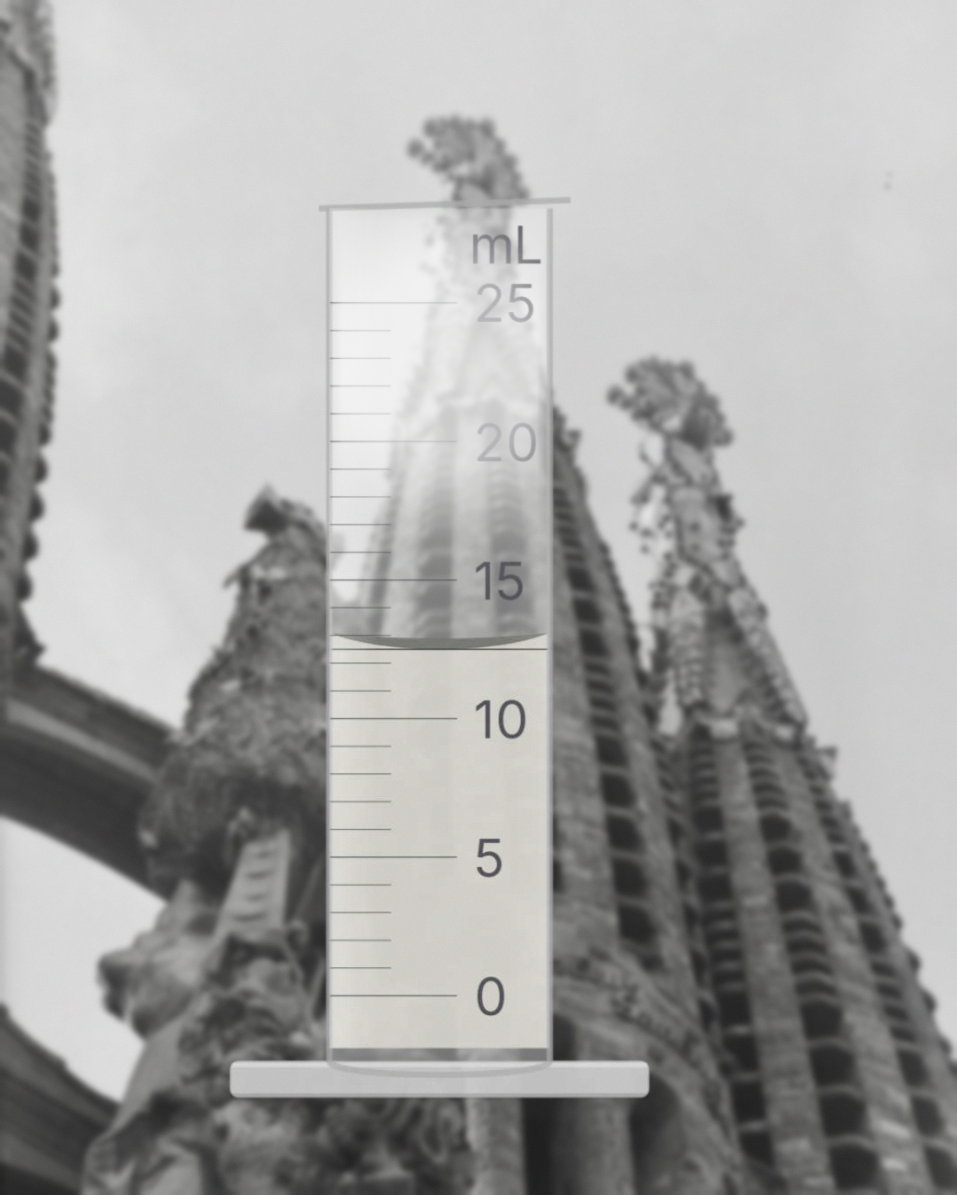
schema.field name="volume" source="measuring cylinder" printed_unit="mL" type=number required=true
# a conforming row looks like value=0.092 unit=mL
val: value=12.5 unit=mL
